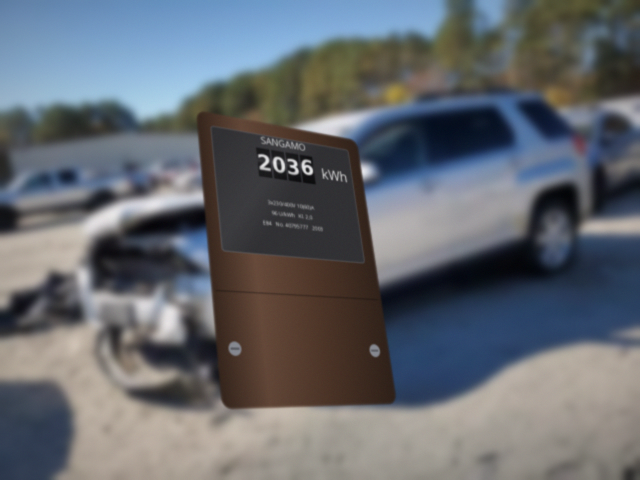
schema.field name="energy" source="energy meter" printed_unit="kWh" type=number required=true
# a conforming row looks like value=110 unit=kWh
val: value=2036 unit=kWh
